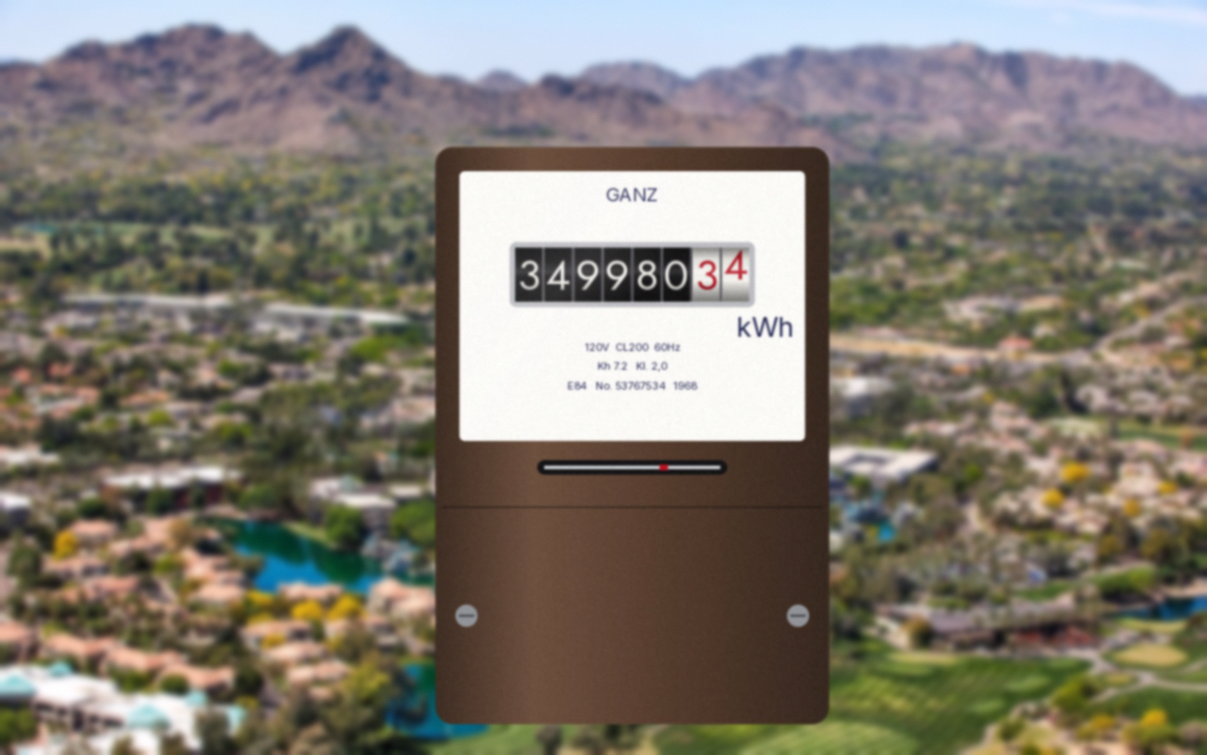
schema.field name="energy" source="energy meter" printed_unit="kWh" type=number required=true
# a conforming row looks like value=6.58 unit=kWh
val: value=349980.34 unit=kWh
